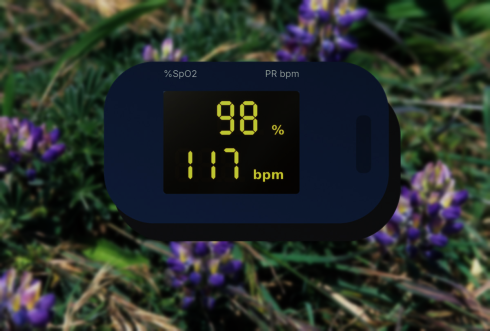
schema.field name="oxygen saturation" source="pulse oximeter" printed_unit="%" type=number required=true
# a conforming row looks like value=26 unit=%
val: value=98 unit=%
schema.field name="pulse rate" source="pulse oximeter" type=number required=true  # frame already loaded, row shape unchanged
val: value=117 unit=bpm
